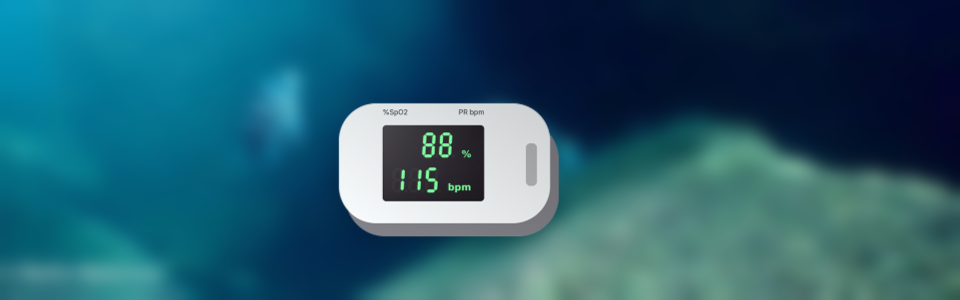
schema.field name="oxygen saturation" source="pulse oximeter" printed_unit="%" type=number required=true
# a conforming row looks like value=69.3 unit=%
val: value=88 unit=%
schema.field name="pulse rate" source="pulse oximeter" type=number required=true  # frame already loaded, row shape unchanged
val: value=115 unit=bpm
